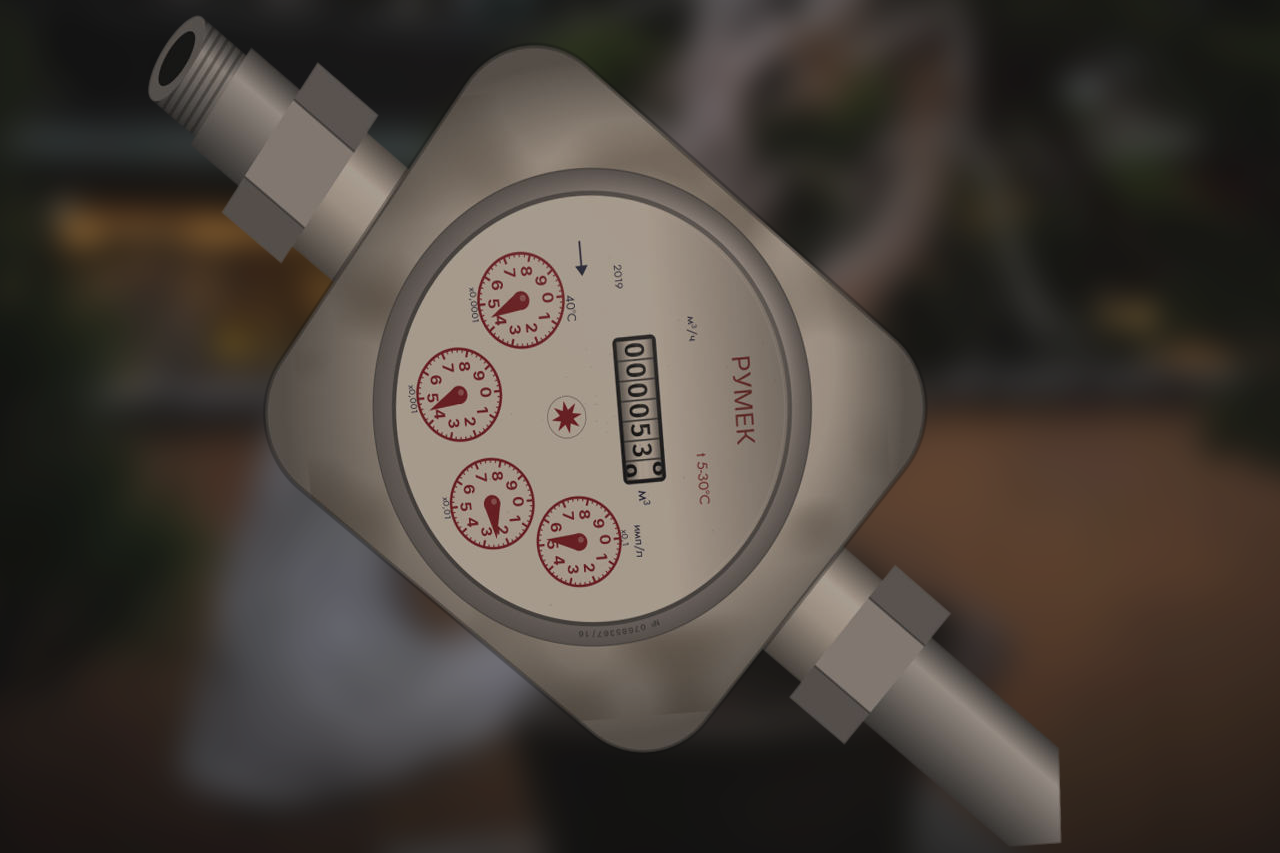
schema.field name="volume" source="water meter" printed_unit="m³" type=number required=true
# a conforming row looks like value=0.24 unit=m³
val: value=538.5244 unit=m³
